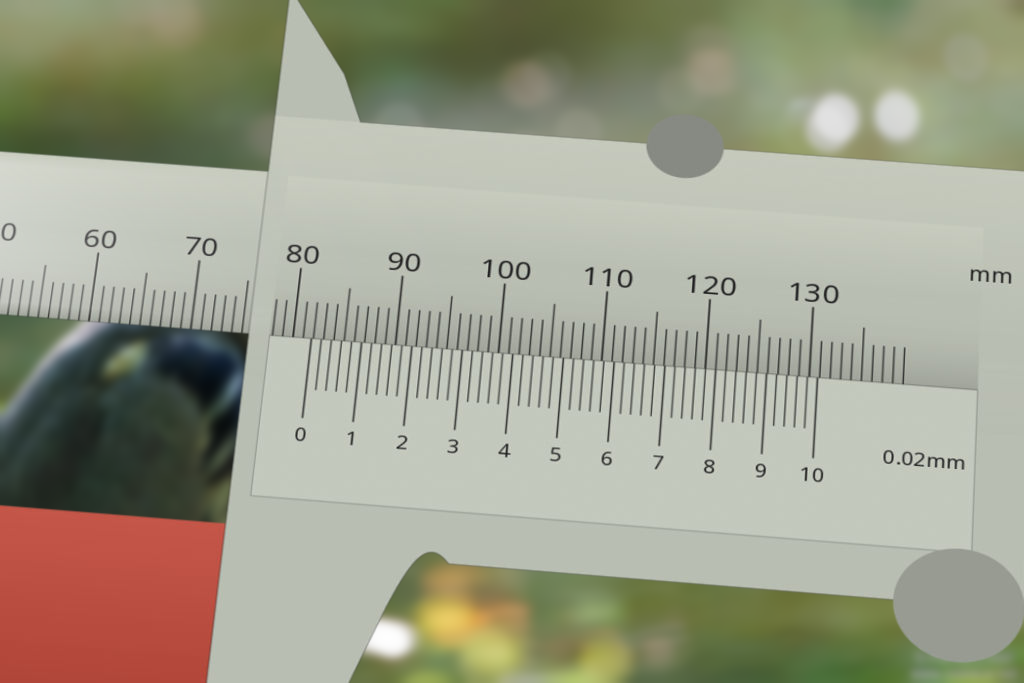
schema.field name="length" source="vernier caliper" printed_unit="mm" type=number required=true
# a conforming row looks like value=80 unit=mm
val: value=81.8 unit=mm
